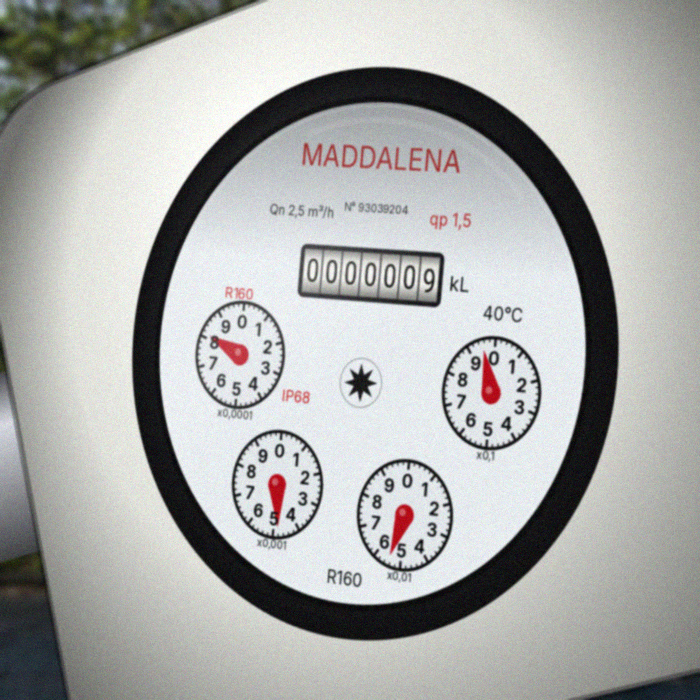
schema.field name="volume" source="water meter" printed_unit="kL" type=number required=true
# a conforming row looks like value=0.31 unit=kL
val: value=8.9548 unit=kL
